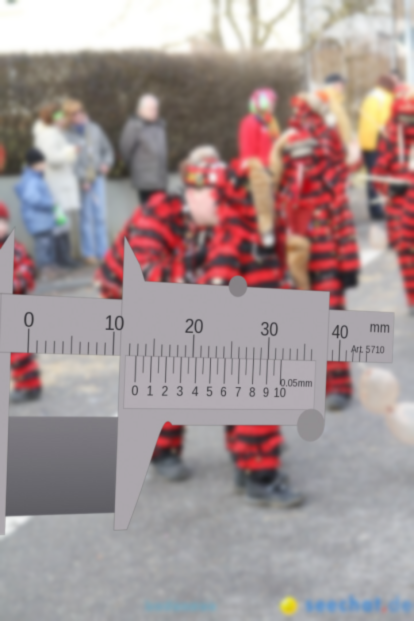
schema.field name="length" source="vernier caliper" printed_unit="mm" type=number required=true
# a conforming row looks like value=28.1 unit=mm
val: value=12.8 unit=mm
